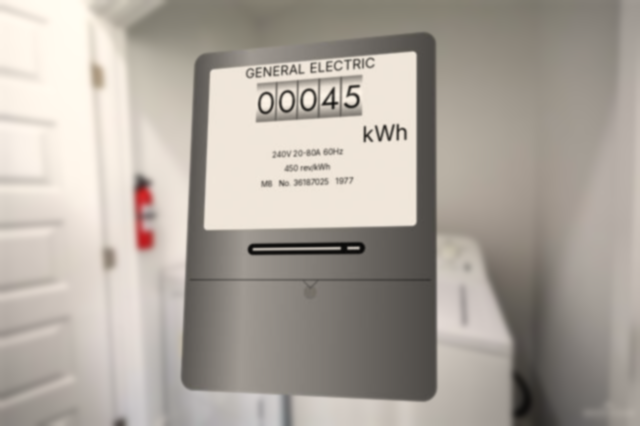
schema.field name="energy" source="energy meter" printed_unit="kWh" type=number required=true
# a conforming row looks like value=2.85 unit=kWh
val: value=45 unit=kWh
